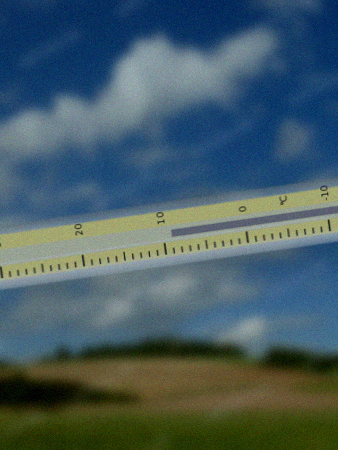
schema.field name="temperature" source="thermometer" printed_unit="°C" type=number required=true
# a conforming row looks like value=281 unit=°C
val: value=9 unit=°C
